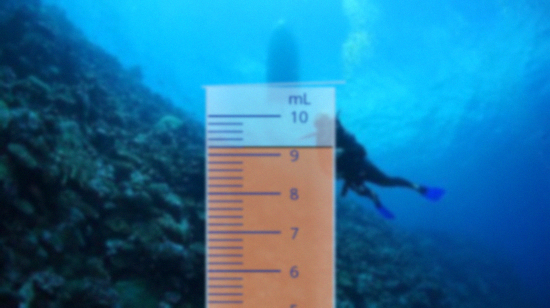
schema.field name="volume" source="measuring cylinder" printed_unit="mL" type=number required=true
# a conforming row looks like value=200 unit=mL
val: value=9.2 unit=mL
